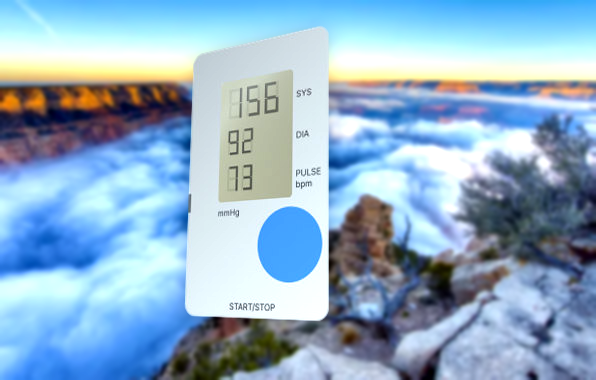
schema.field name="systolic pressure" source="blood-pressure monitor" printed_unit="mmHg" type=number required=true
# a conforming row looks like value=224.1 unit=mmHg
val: value=156 unit=mmHg
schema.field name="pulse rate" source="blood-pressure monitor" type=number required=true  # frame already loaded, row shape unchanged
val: value=73 unit=bpm
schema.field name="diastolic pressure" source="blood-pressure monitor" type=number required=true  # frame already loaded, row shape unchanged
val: value=92 unit=mmHg
